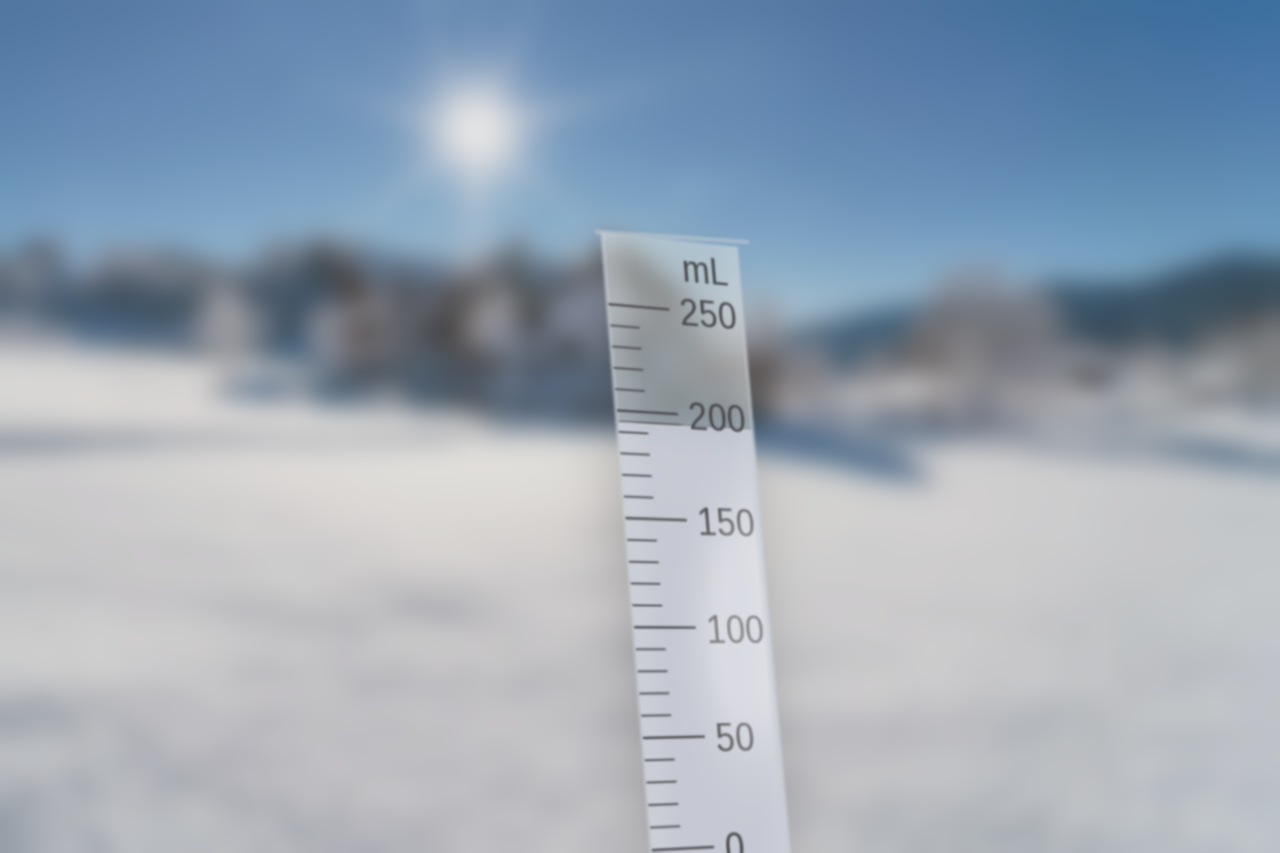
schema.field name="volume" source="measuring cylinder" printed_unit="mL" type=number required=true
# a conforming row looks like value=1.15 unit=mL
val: value=195 unit=mL
